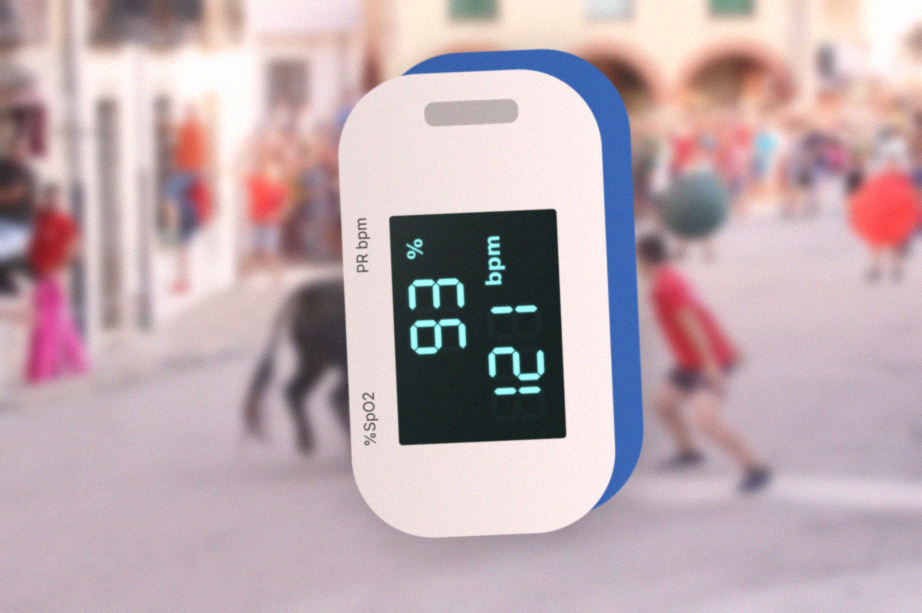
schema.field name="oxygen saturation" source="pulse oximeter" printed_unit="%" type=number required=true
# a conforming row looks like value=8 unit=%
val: value=93 unit=%
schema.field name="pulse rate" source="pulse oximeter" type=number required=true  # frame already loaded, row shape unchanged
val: value=121 unit=bpm
